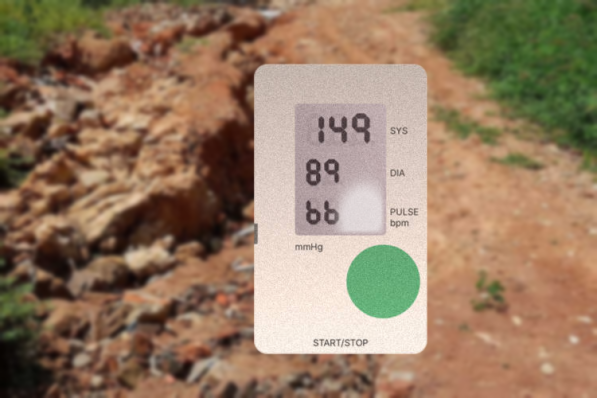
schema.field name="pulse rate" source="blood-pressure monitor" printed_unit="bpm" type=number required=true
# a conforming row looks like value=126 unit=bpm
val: value=66 unit=bpm
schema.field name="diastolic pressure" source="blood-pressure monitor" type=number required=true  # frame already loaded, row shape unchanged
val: value=89 unit=mmHg
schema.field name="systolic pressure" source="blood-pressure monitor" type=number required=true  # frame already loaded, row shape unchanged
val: value=149 unit=mmHg
